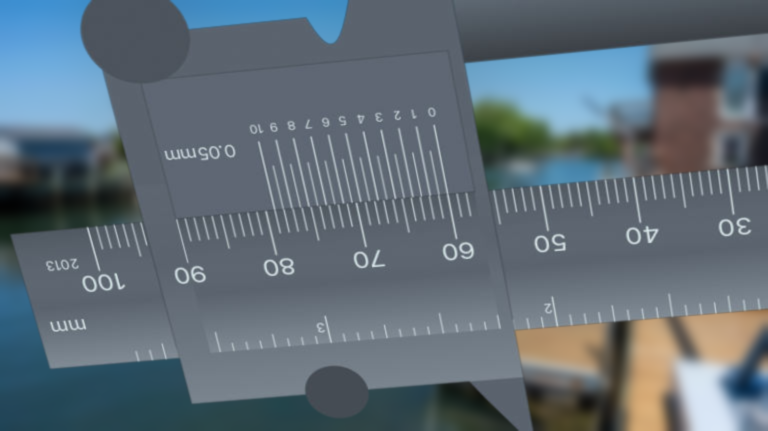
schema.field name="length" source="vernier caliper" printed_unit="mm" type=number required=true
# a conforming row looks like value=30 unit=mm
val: value=60.0 unit=mm
